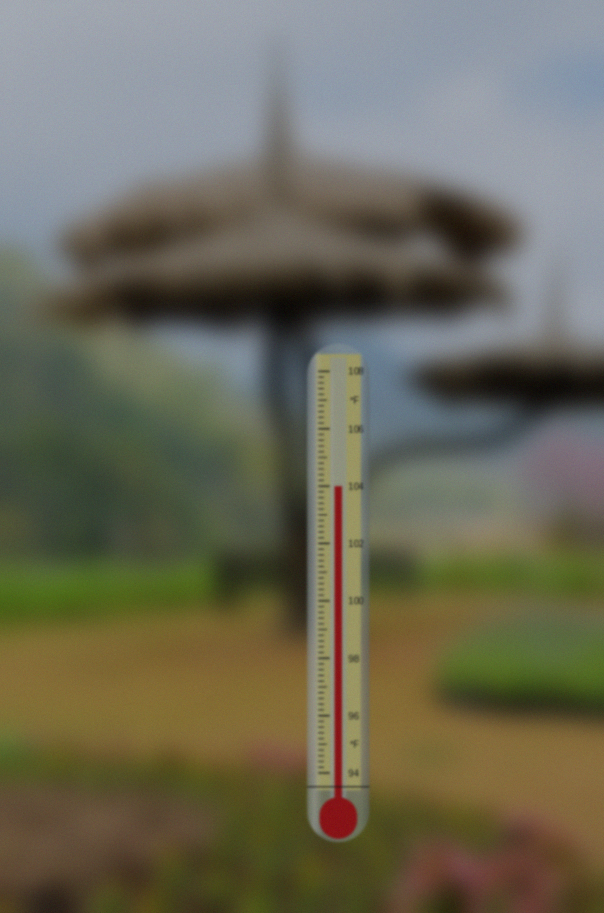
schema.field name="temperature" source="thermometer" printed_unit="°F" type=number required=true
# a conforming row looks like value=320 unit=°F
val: value=104 unit=°F
